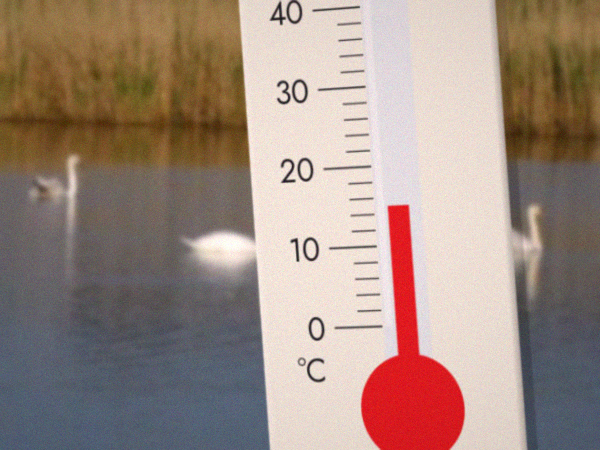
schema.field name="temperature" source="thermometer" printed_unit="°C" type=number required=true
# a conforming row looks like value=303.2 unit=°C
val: value=15 unit=°C
